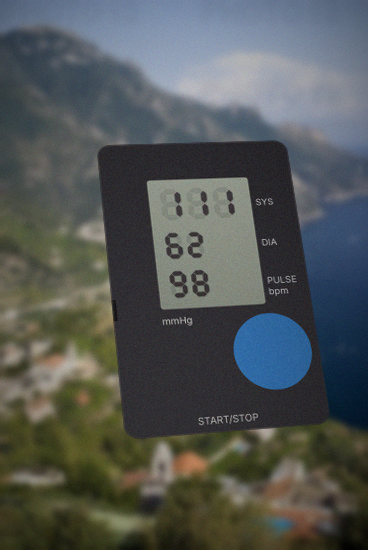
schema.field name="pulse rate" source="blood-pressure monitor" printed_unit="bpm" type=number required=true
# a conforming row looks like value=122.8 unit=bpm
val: value=98 unit=bpm
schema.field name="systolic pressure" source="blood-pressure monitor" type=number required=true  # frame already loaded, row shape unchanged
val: value=111 unit=mmHg
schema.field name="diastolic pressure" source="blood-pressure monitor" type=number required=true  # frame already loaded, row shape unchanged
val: value=62 unit=mmHg
